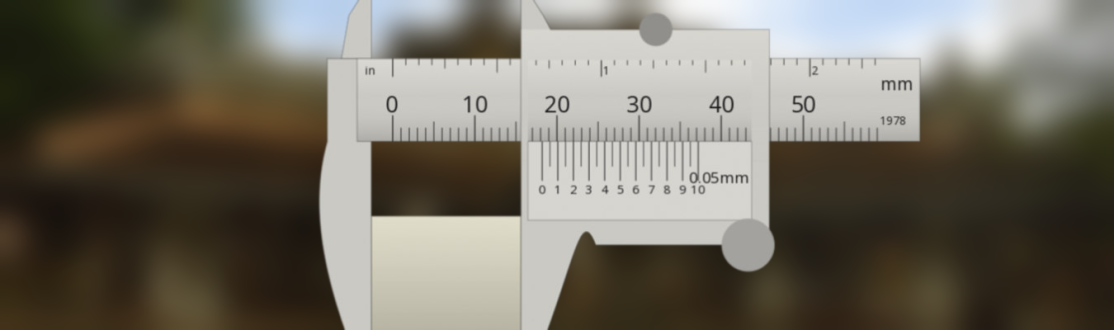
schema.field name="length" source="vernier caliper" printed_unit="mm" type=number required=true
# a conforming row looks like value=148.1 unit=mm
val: value=18.2 unit=mm
